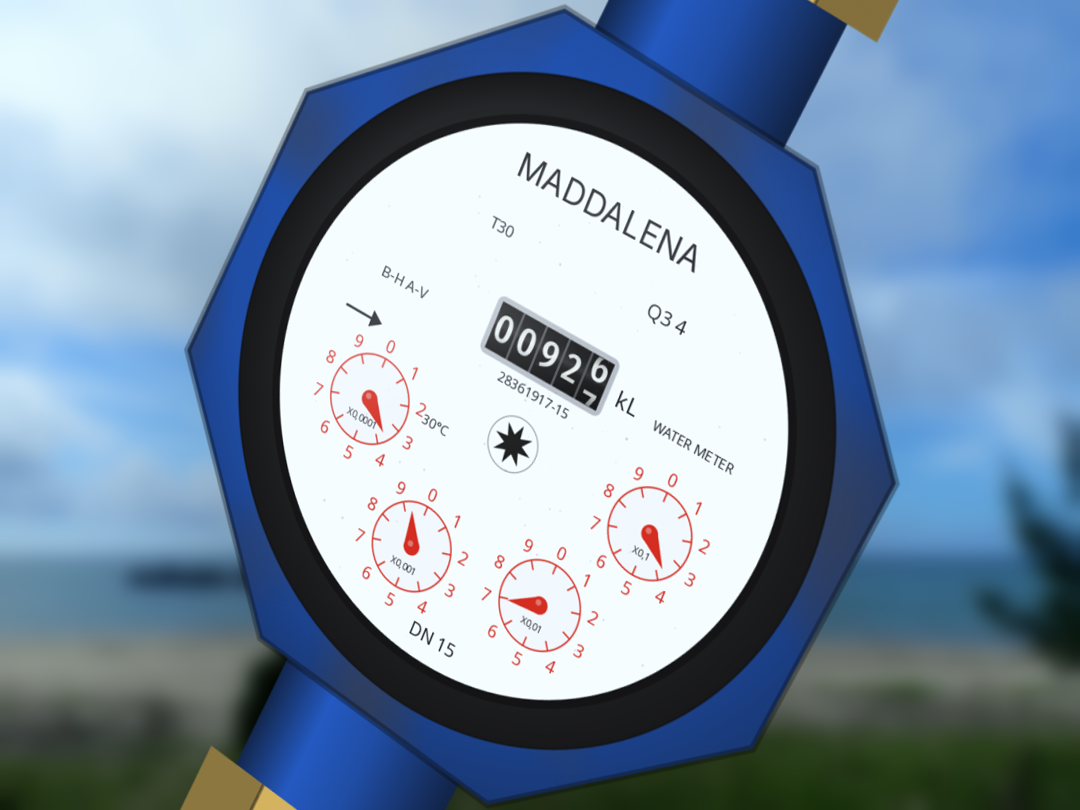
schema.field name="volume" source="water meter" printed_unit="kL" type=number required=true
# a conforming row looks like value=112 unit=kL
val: value=926.3693 unit=kL
